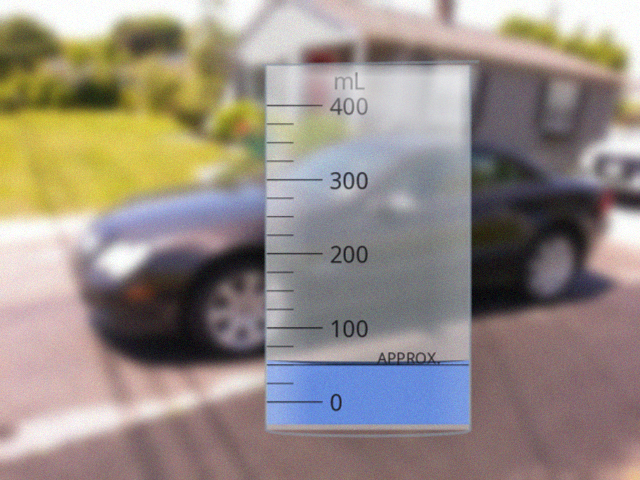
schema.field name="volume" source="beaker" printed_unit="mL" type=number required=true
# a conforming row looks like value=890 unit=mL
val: value=50 unit=mL
